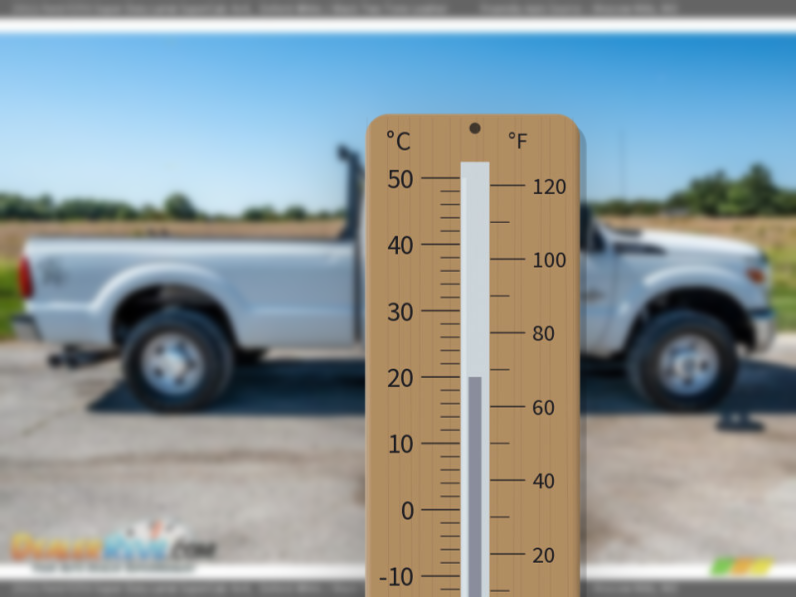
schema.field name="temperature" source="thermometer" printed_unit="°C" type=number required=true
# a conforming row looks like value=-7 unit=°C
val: value=20 unit=°C
